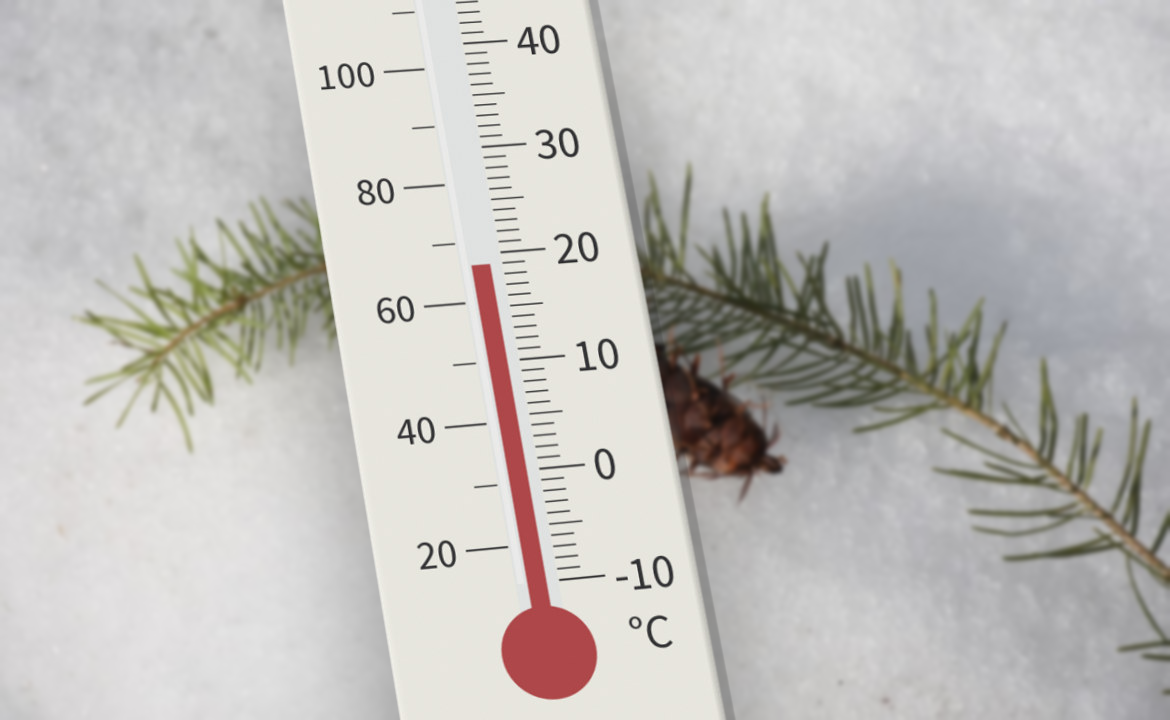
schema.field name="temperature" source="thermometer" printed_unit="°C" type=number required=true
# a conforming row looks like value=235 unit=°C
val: value=19 unit=°C
